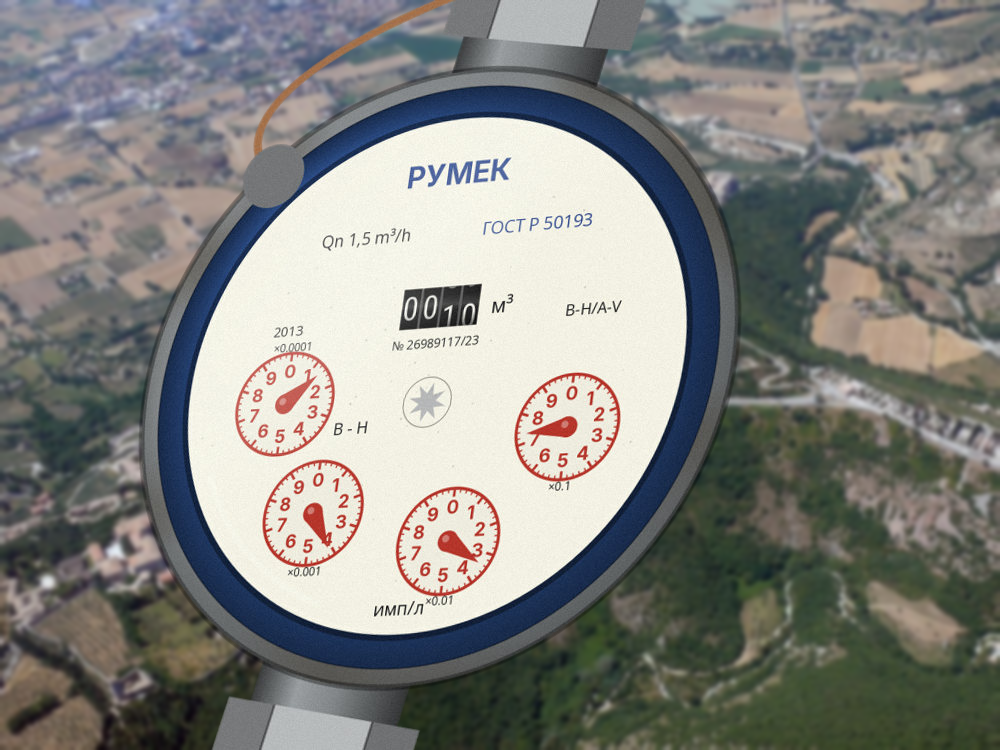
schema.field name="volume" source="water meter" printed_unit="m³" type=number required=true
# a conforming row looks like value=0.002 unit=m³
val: value=9.7341 unit=m³
